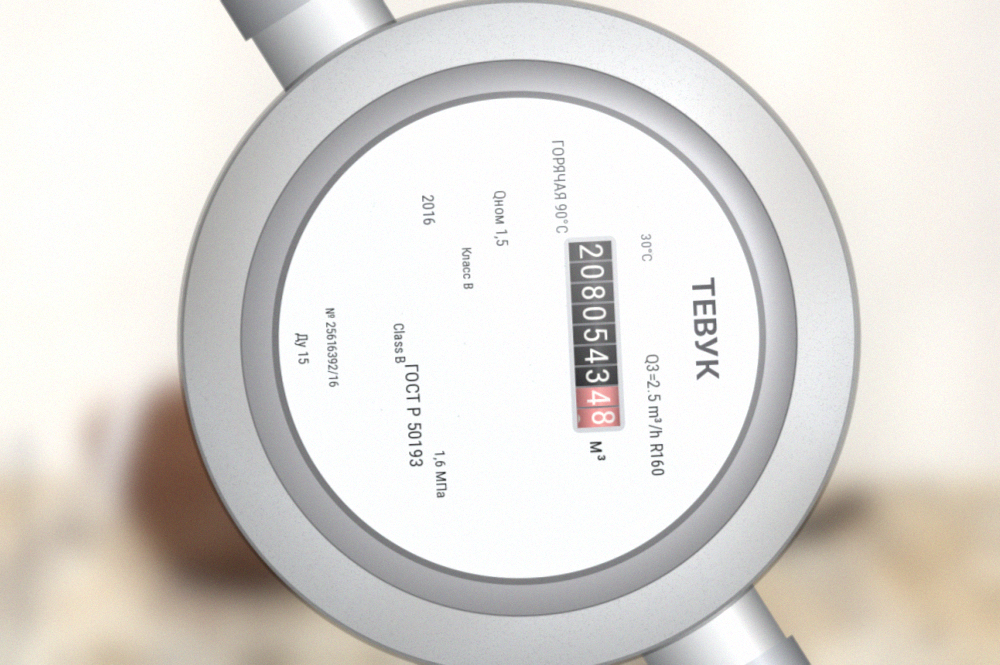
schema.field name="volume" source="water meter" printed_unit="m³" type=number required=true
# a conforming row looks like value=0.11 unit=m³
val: value=2080543.48 unit=m³
